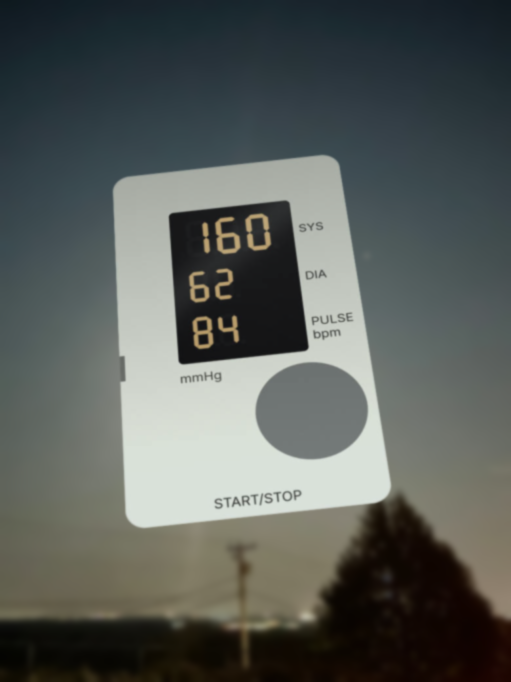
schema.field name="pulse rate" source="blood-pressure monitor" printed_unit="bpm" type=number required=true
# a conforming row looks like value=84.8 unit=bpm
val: value=84 unit=bpm
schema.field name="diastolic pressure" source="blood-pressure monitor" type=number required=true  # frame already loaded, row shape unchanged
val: value=62 unit=mmHg
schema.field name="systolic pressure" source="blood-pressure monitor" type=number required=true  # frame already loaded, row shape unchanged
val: value=160 unit=mmHg
